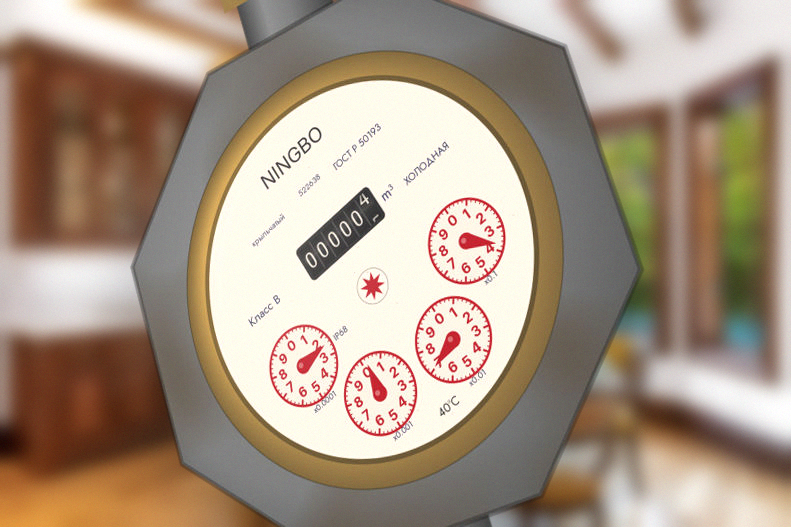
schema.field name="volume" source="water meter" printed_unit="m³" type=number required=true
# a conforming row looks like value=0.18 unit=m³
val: value=4.3702 unit=m³
